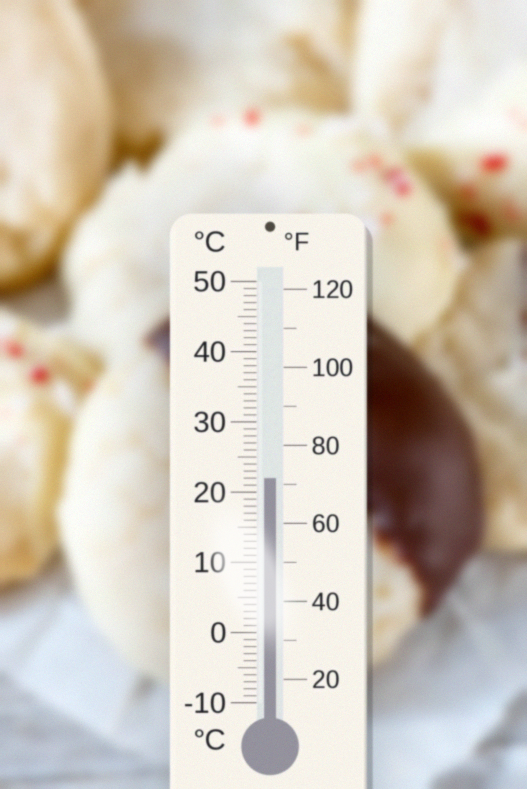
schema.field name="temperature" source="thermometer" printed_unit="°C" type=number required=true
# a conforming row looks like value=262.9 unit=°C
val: value=22 unit=°C
